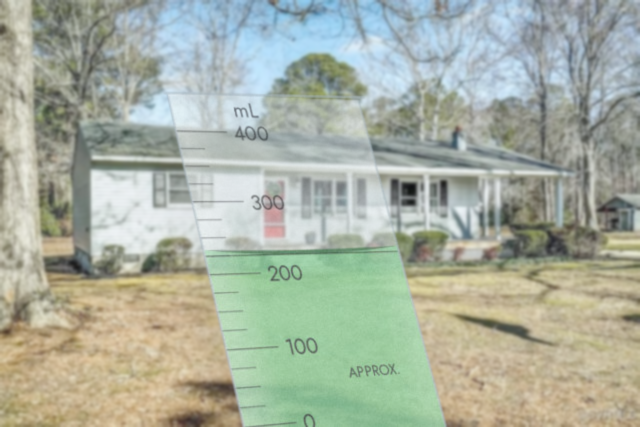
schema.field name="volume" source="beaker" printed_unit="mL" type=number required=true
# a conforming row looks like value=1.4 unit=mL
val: value=225 unit=mL
